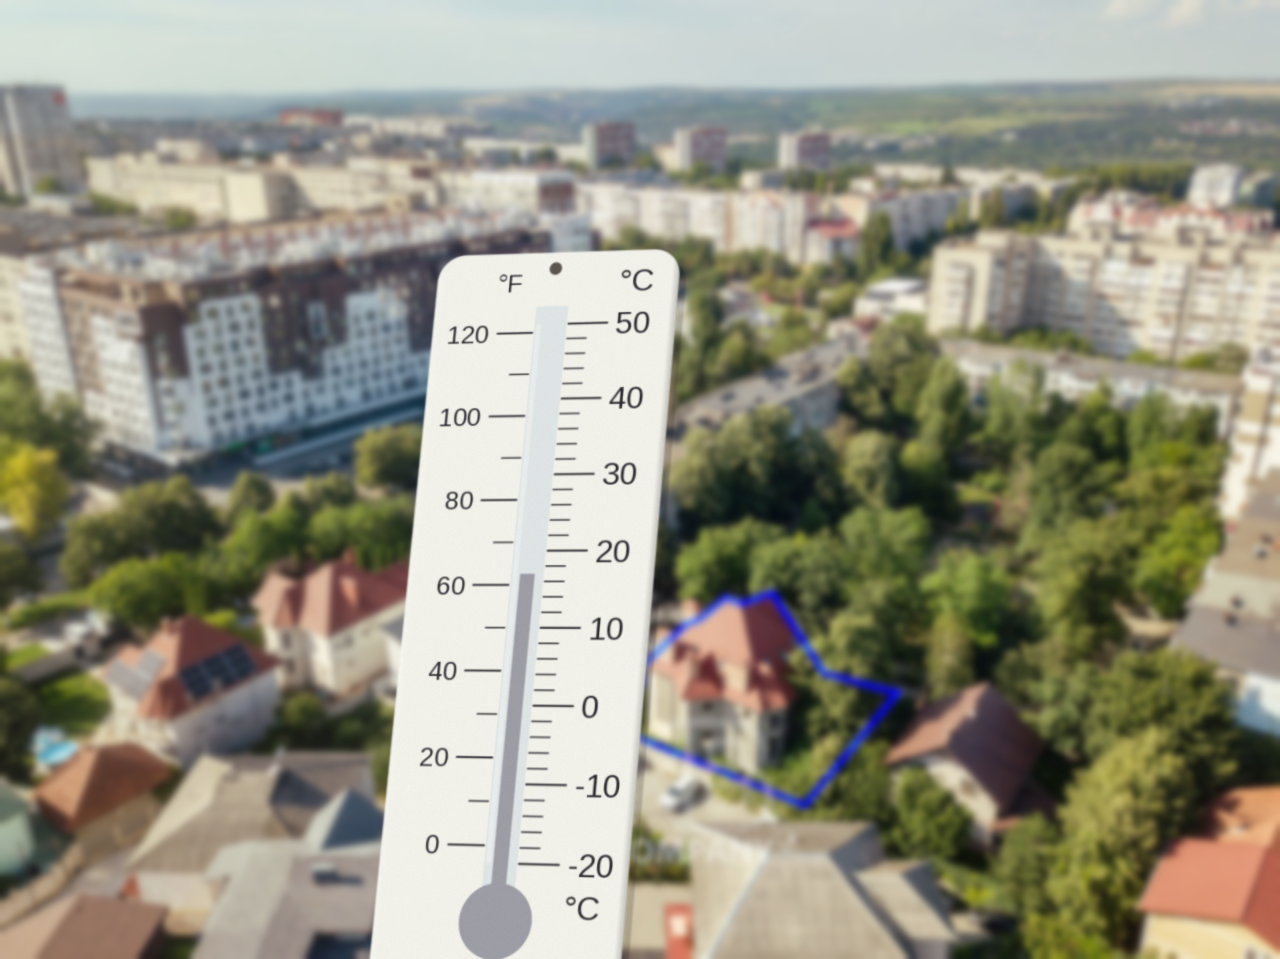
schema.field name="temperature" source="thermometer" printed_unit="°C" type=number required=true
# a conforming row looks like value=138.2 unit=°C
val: value=17 unit=°C
